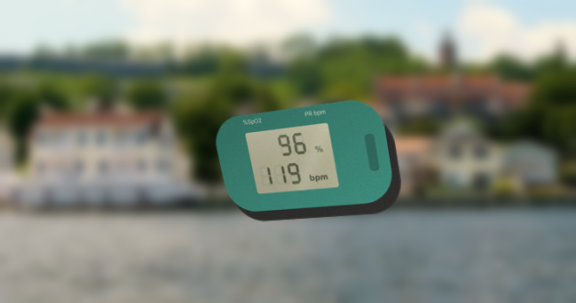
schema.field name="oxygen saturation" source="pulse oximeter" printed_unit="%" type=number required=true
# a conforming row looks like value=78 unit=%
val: value=96 unit=%
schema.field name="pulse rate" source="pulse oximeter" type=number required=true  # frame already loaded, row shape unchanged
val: value=119 unit=bpm
